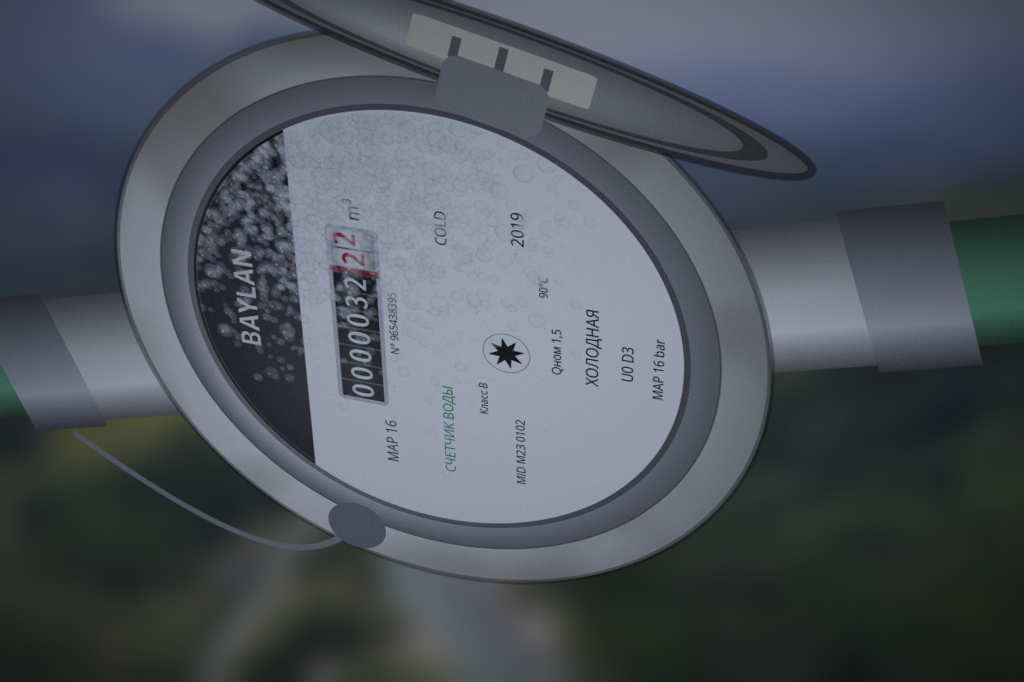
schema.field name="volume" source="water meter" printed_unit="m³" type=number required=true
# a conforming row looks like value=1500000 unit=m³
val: value=32.22 unit=m³
